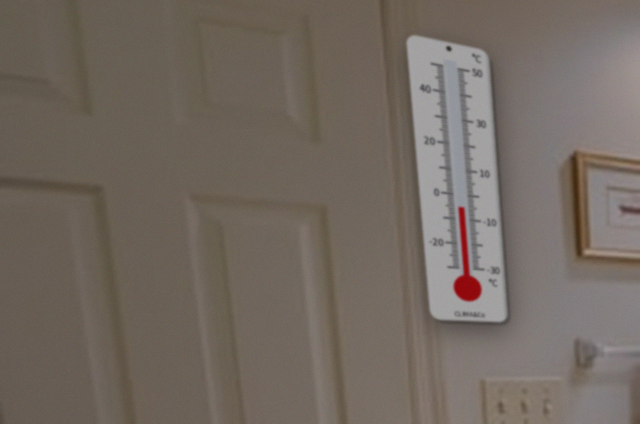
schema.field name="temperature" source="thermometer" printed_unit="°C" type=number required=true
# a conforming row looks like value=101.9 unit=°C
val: value=-5 unit=°C
